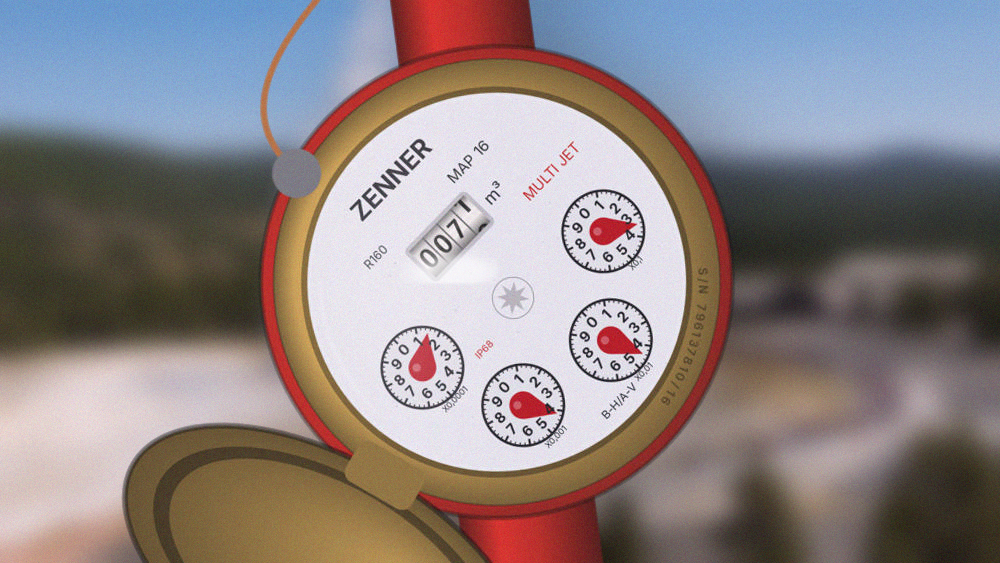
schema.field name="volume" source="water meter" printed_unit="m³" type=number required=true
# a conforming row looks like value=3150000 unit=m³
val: value=71.3441 unit=m³
